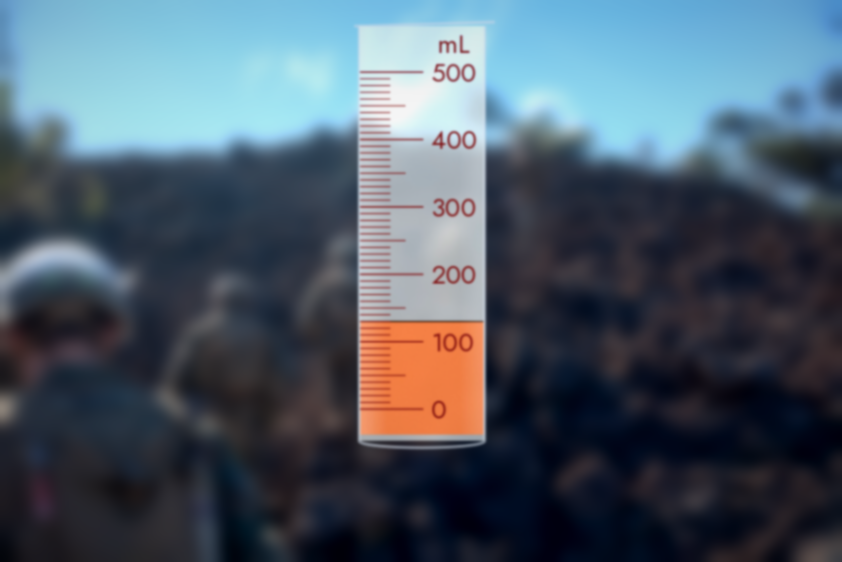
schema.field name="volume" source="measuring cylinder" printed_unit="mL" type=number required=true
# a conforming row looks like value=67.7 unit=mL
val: value=130 unit=mL
